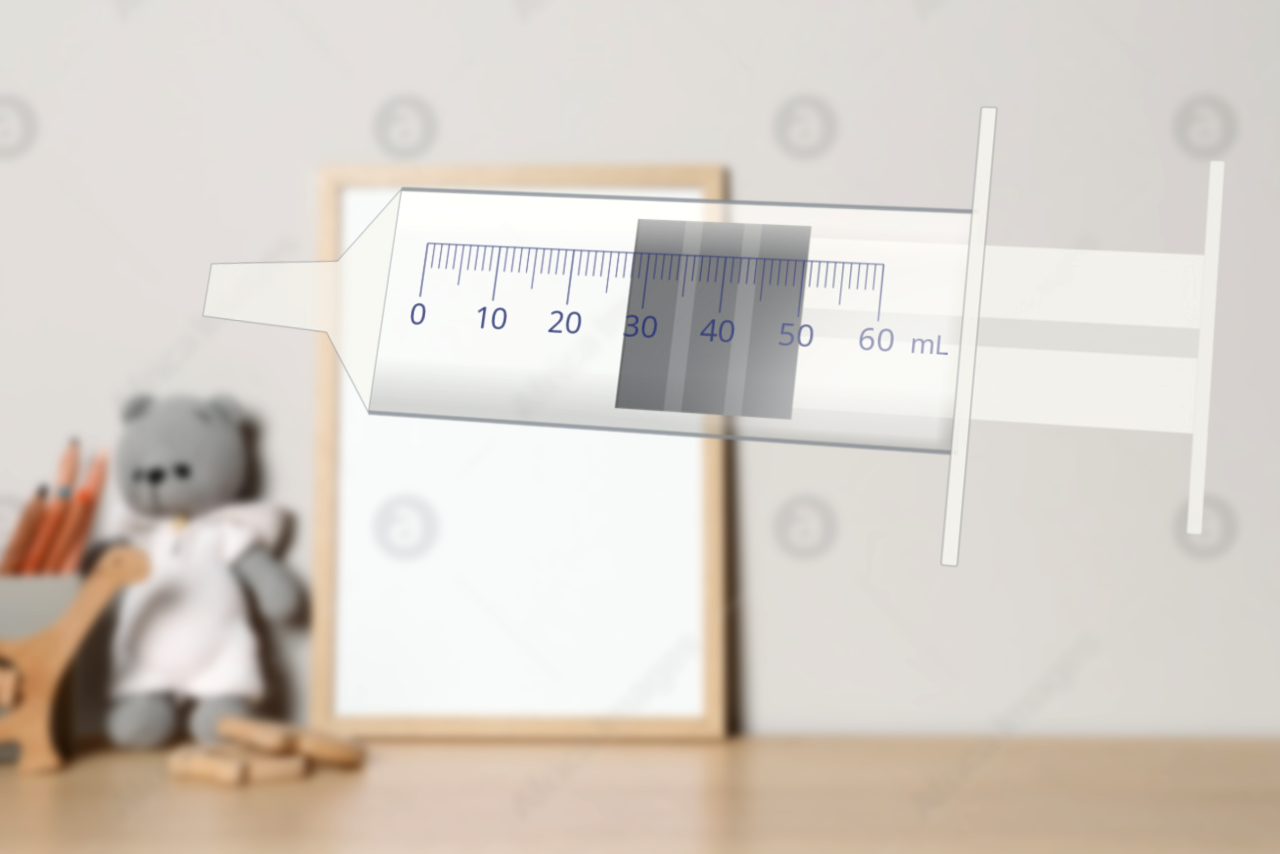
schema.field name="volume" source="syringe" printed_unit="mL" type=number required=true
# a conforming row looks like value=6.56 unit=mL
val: value=28 unit=mL
